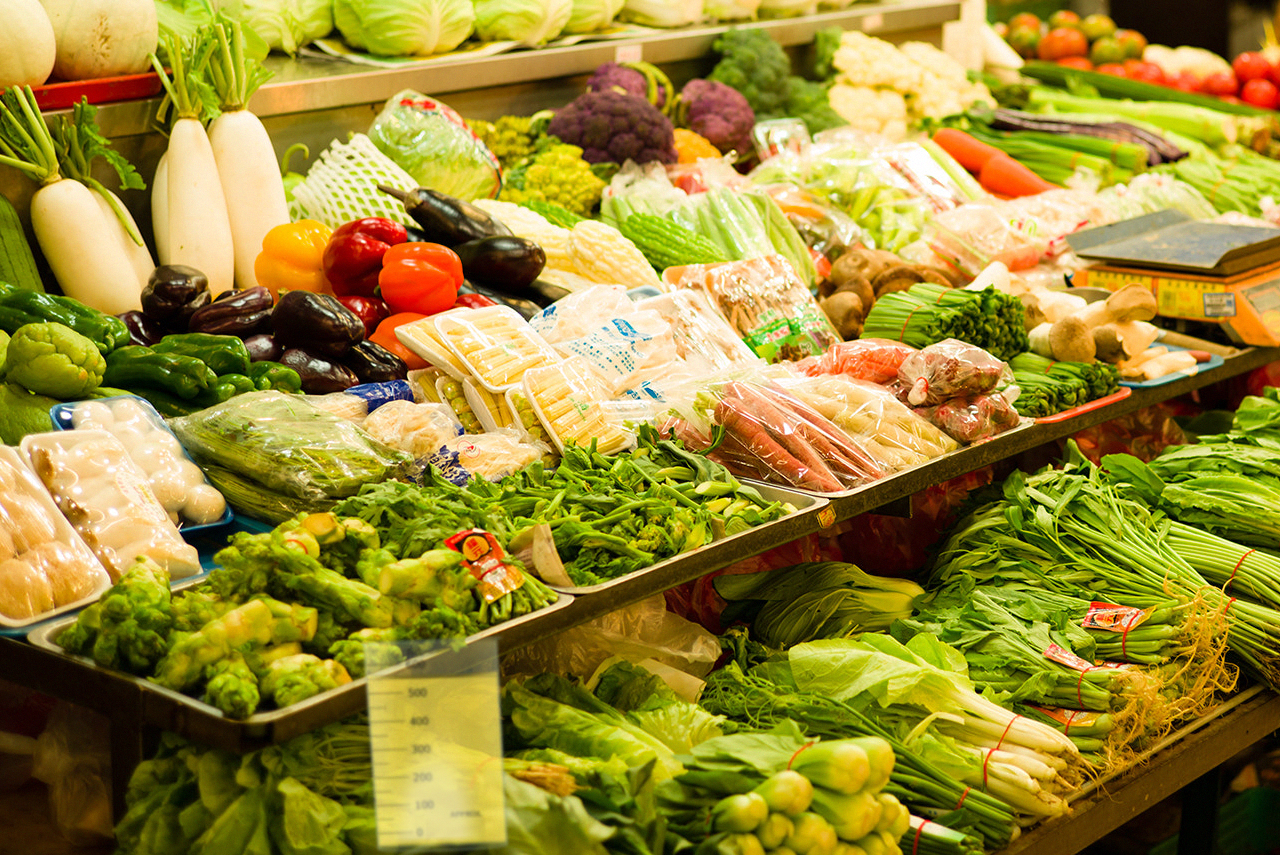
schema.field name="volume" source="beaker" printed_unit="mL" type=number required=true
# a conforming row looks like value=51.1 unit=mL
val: value=550 unit=mL
